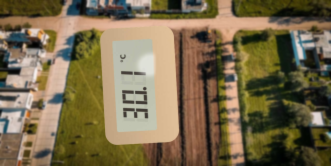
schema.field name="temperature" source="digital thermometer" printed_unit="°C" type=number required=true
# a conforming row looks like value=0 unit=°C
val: value=30.1 unit=°C
